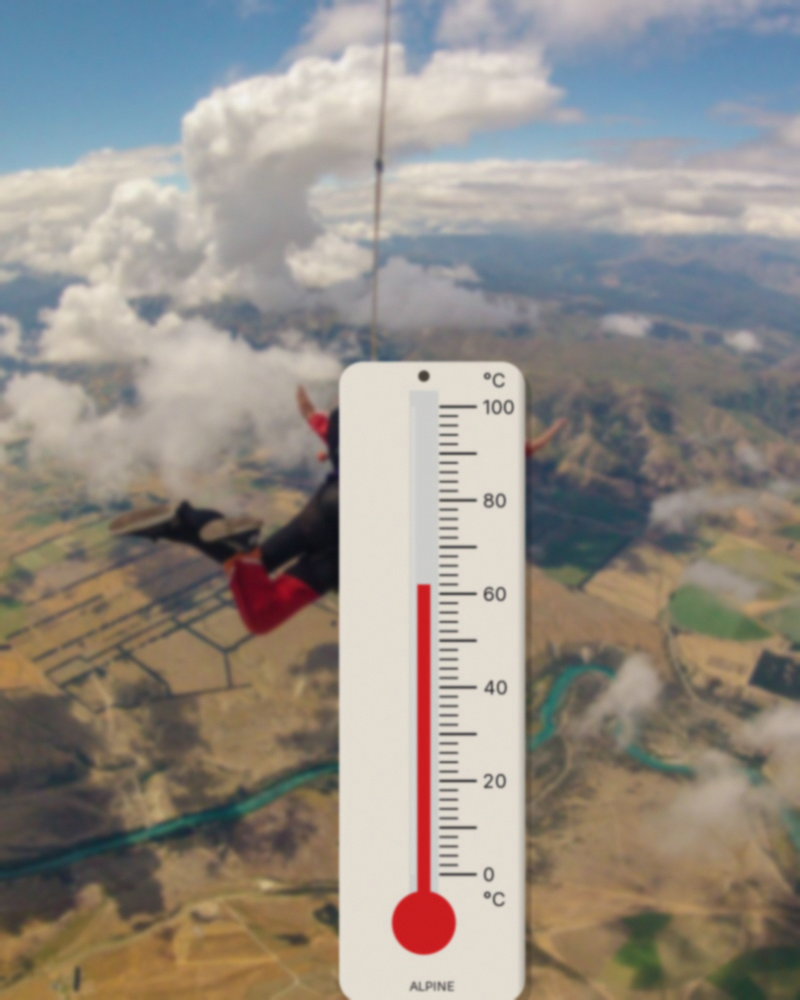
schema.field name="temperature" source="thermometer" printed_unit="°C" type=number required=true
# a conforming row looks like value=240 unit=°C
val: value=62 unit=°C
